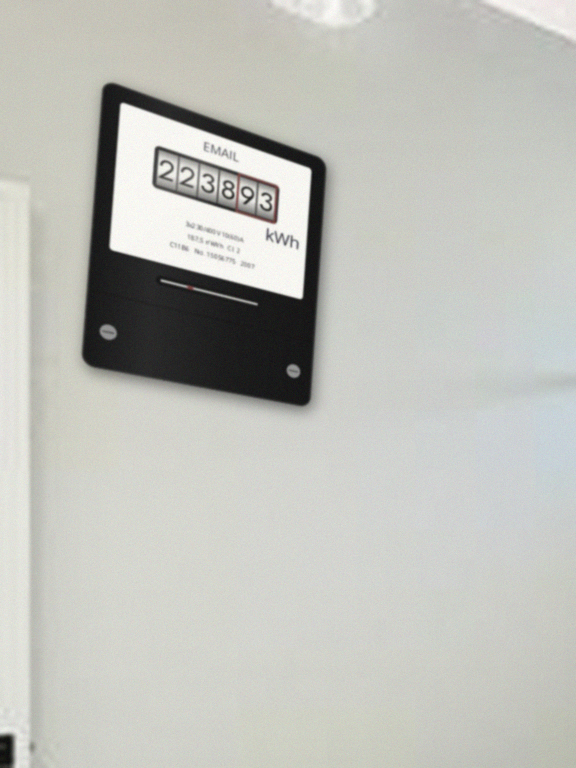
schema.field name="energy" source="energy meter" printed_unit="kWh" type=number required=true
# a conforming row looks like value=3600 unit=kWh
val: value=2238.93 unit=kWh
